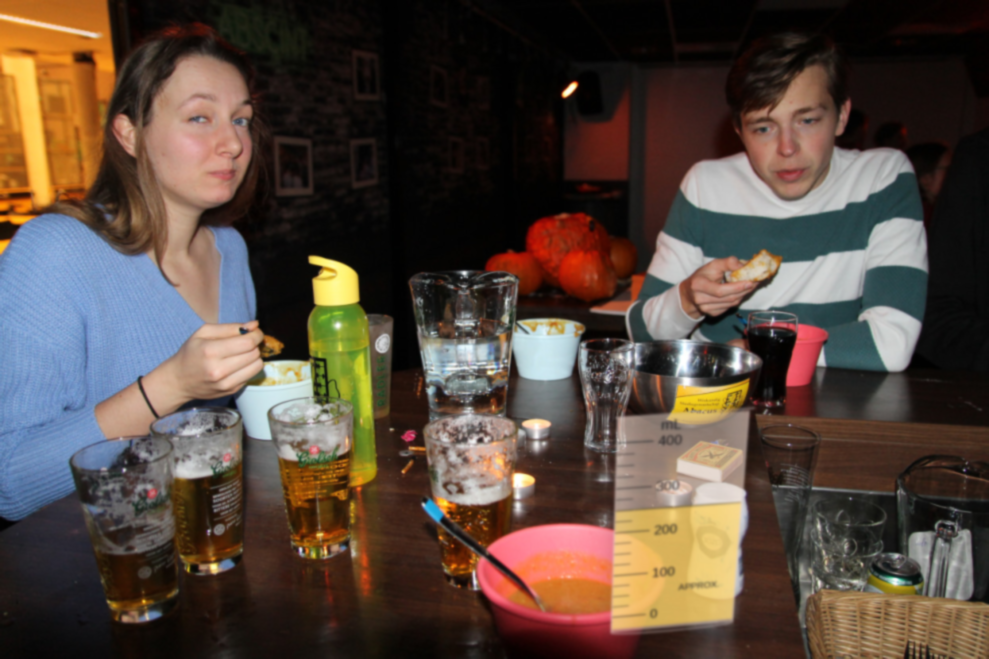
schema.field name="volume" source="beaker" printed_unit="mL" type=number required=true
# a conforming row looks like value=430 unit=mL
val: value=250 unit=mL
